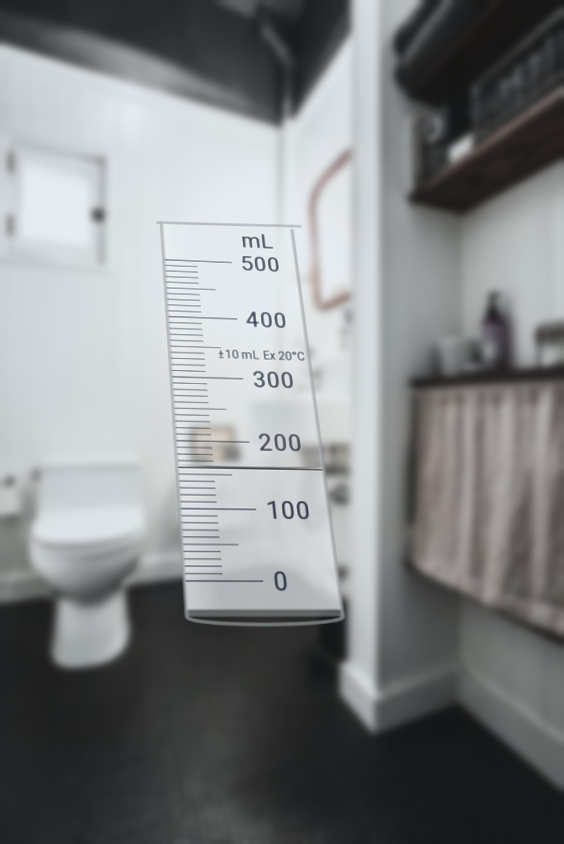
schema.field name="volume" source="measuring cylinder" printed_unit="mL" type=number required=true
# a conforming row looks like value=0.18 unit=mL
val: value=160 unit=mL
